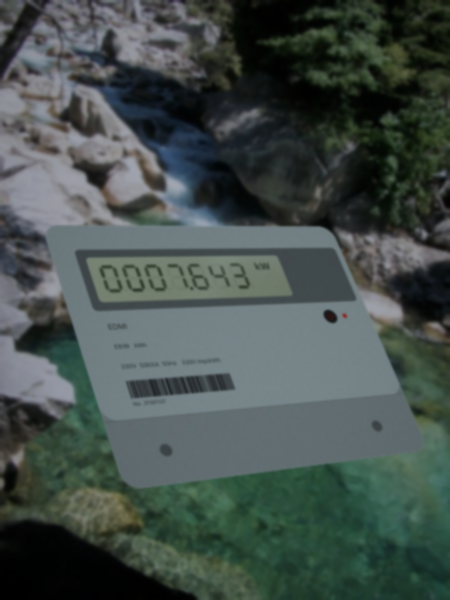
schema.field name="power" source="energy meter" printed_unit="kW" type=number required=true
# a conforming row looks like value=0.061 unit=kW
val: value=7.643 unit=kW
